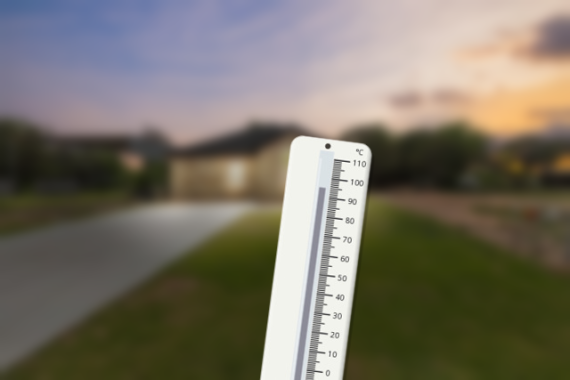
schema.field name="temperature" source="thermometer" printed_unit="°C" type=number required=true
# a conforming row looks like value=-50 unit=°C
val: value=95 unit=°C
